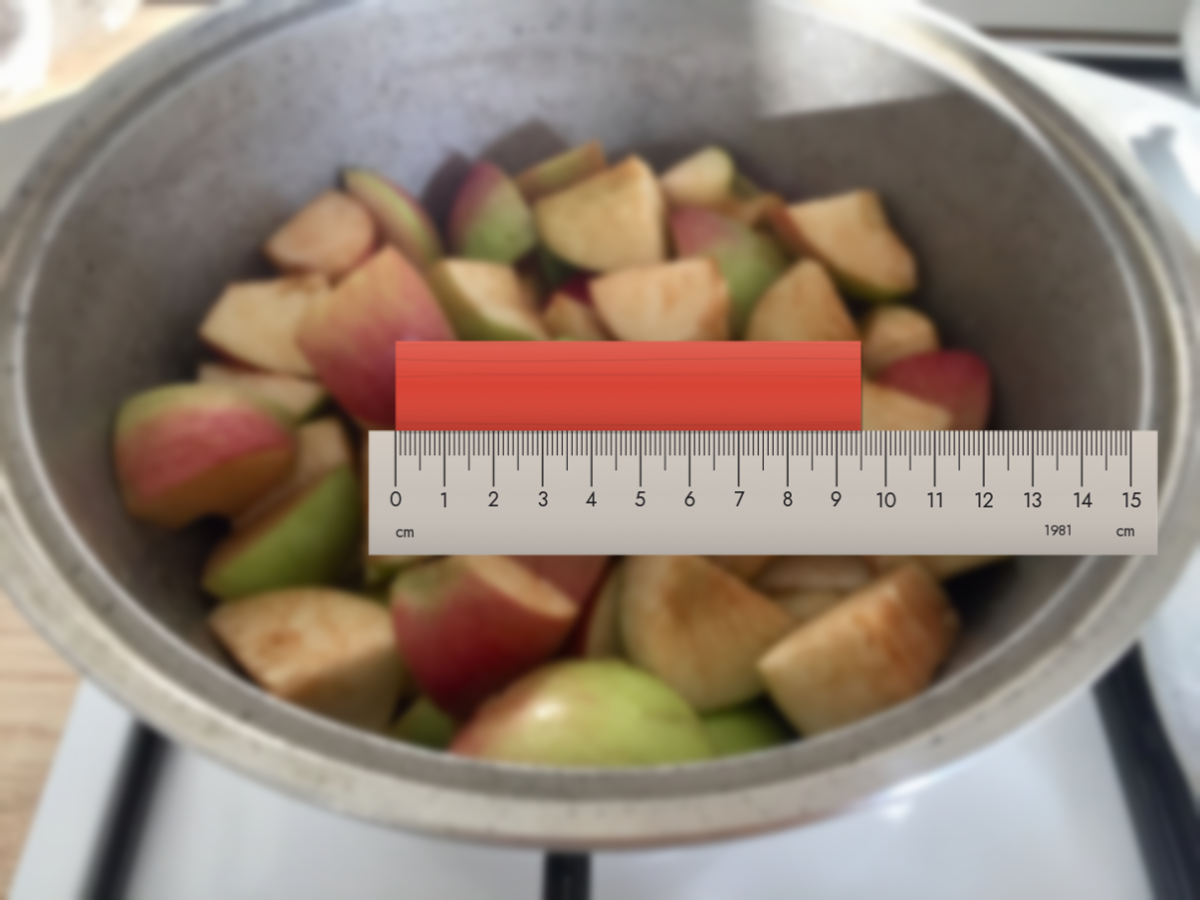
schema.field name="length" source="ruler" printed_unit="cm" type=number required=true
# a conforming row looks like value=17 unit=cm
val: value=9.5 unit=cm
